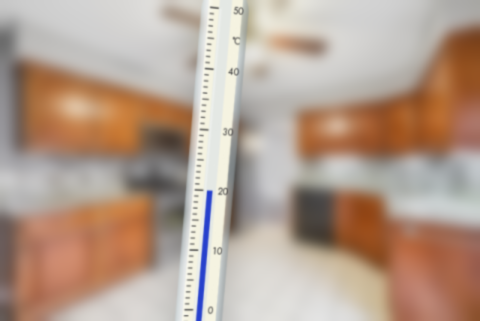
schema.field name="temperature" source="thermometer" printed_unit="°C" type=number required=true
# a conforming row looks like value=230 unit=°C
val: value=20 unit=°C
